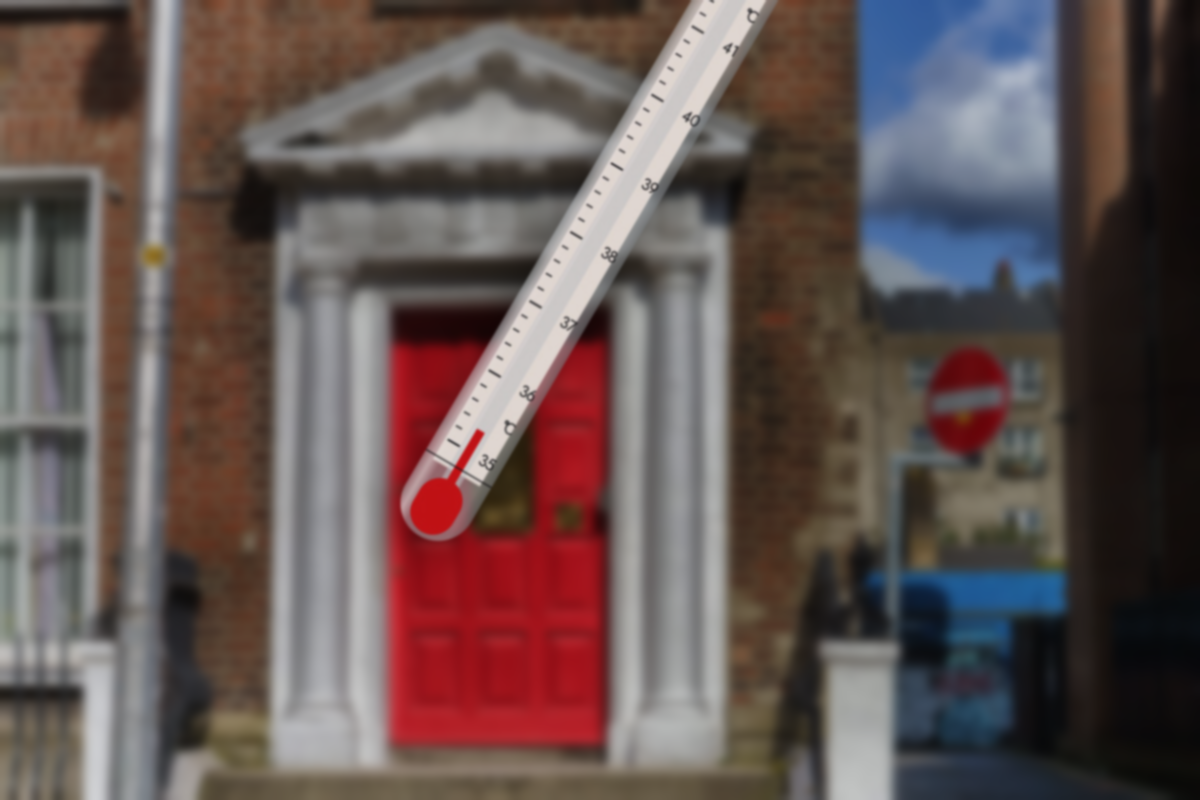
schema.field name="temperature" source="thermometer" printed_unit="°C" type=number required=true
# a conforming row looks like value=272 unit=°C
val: value=35.3 unit=°C
